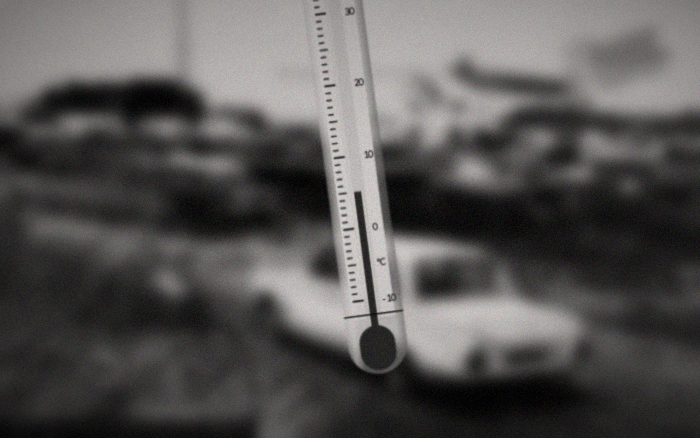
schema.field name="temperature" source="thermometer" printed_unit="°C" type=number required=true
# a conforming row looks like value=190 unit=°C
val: value=5 unit=°C
